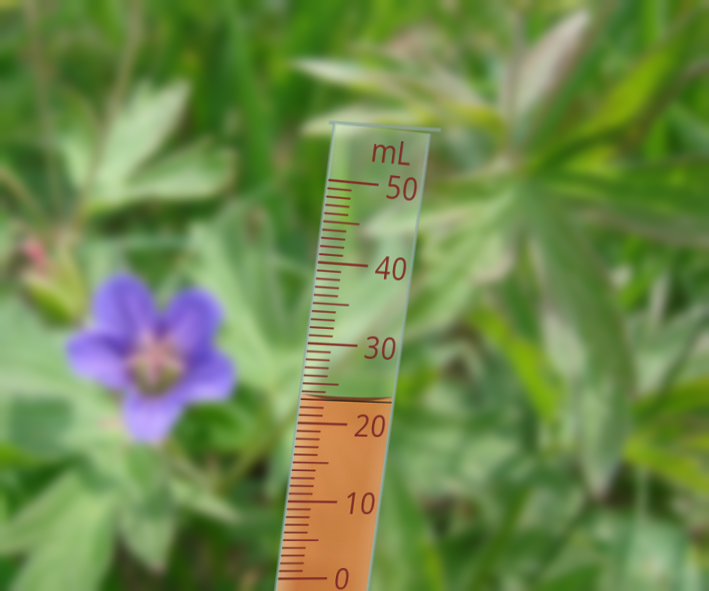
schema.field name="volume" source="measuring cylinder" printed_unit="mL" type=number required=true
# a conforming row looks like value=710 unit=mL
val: value=23 unit=mL
